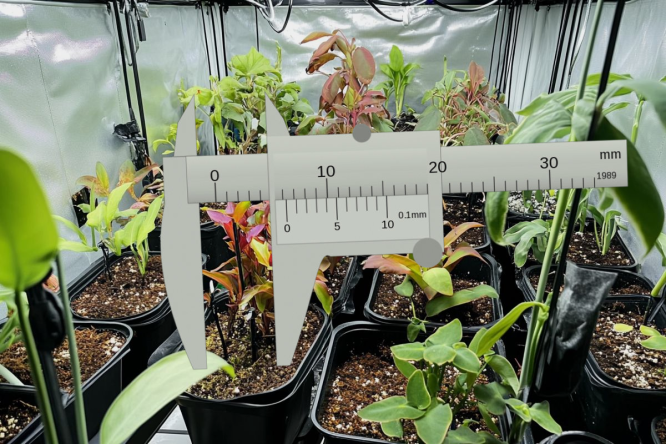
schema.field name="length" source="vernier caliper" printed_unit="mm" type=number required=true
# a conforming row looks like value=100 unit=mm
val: value=6.3 unit=mm
